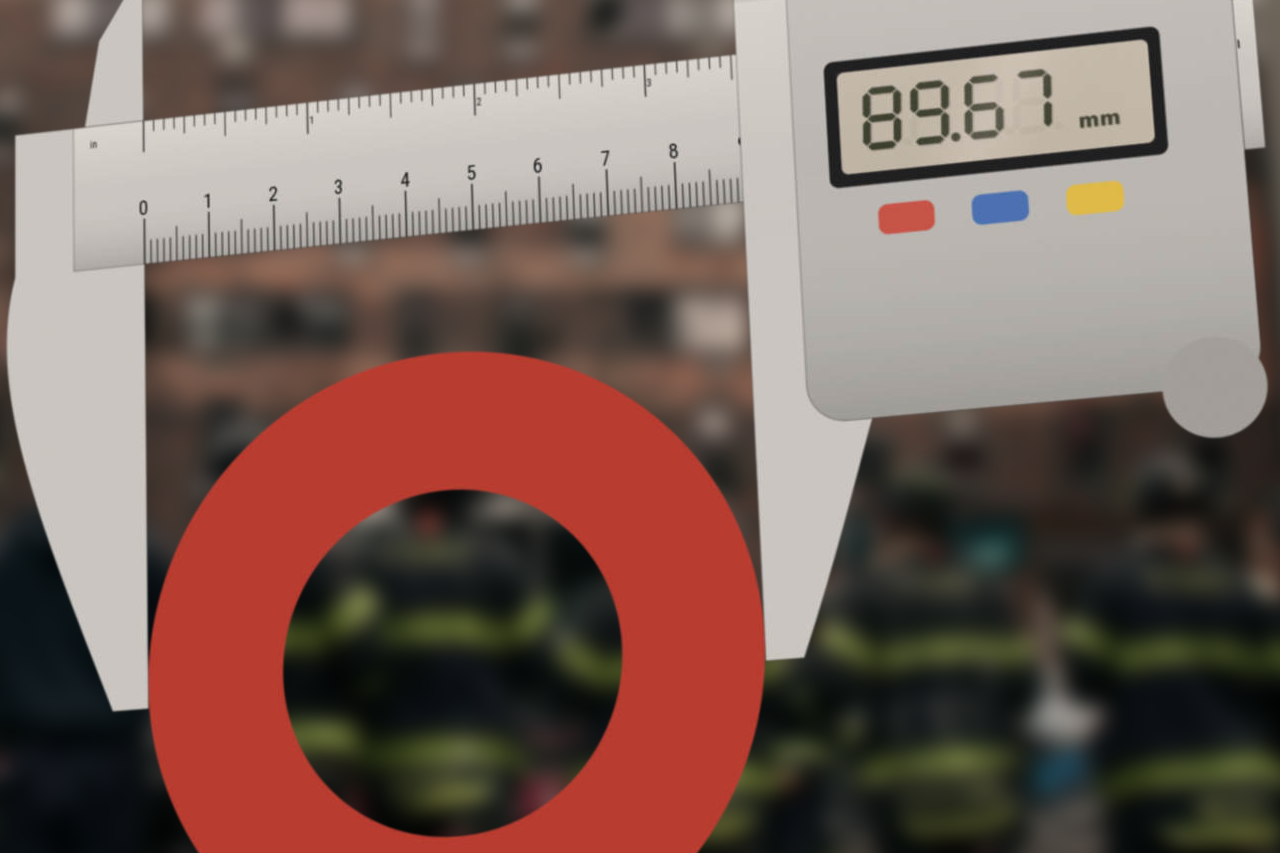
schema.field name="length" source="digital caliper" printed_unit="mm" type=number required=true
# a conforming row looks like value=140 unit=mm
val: value=89.67 unit=mm
